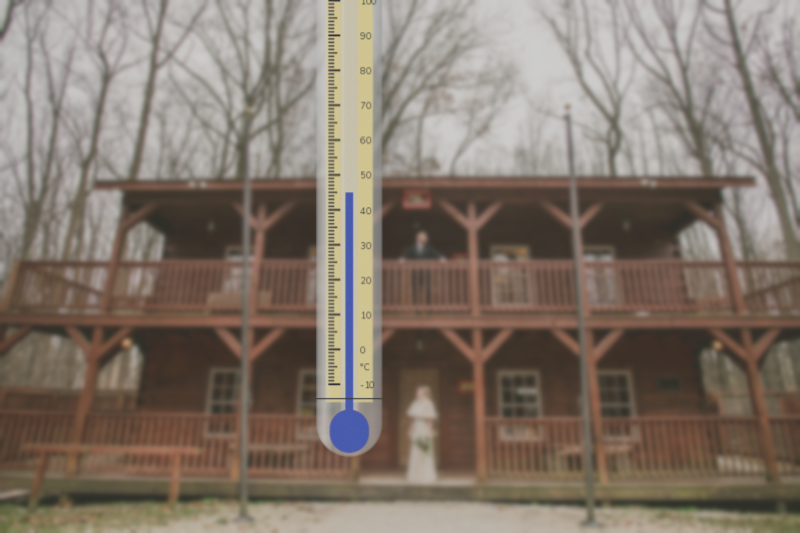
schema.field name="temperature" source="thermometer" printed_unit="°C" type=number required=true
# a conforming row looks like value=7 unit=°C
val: value=45 unit=°C
